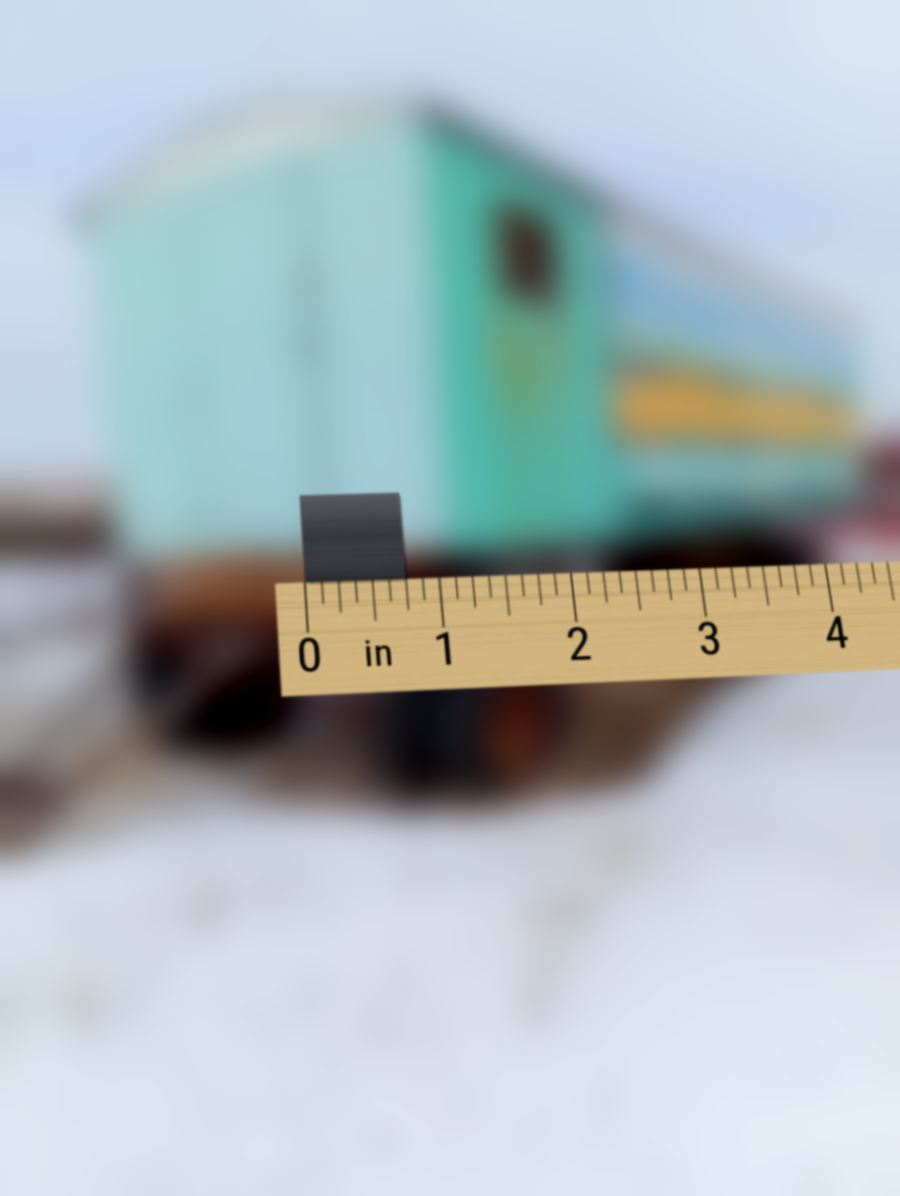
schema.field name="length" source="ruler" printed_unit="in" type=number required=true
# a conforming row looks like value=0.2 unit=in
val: value=0.75 unit=in
